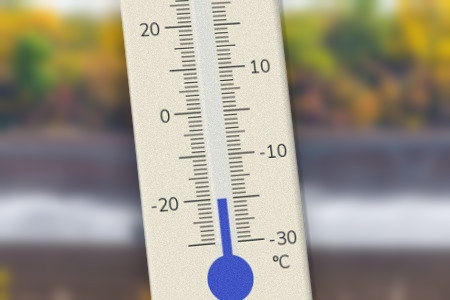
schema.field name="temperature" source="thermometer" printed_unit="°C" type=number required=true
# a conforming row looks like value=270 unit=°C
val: value=-20 unit=°C
